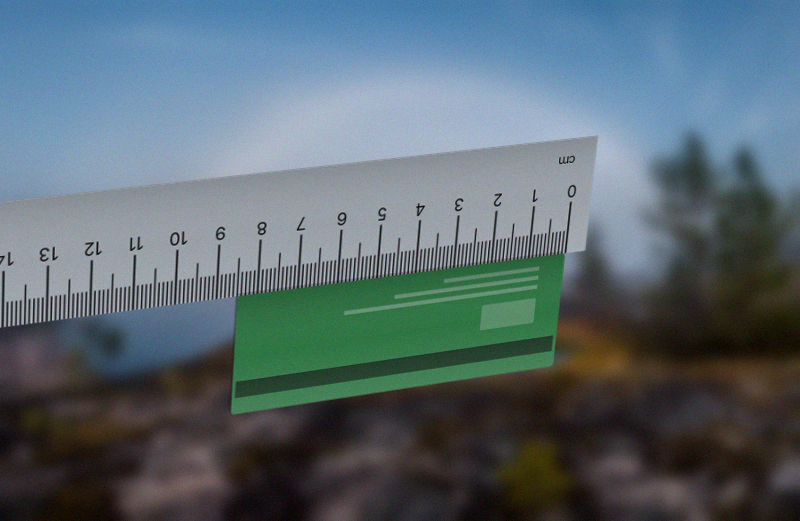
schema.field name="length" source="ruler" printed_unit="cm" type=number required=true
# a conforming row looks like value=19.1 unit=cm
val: value=8.5 unit=cm
